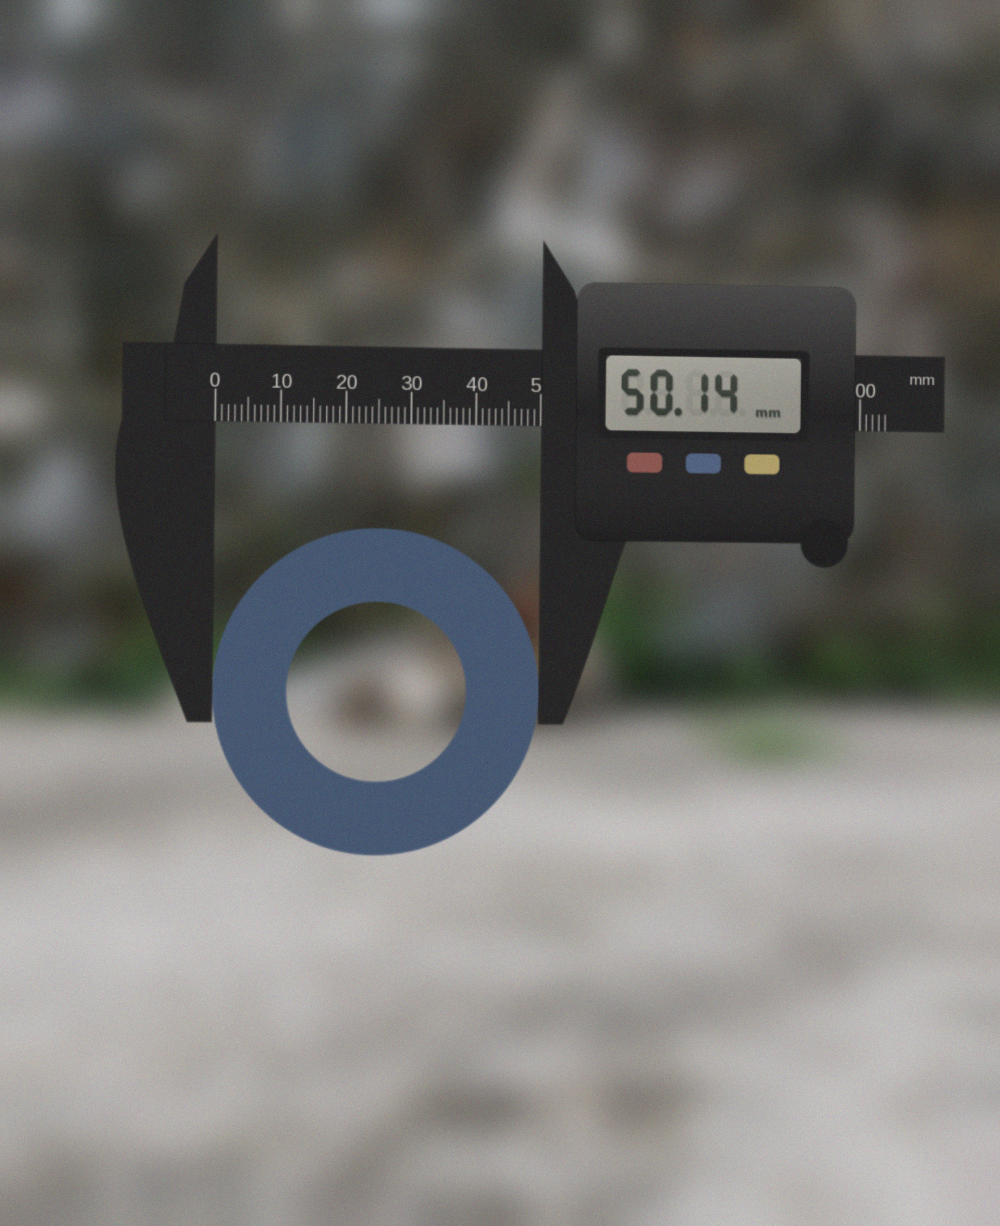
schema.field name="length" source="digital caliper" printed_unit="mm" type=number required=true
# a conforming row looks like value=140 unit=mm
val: value=50.14 unit=mm
